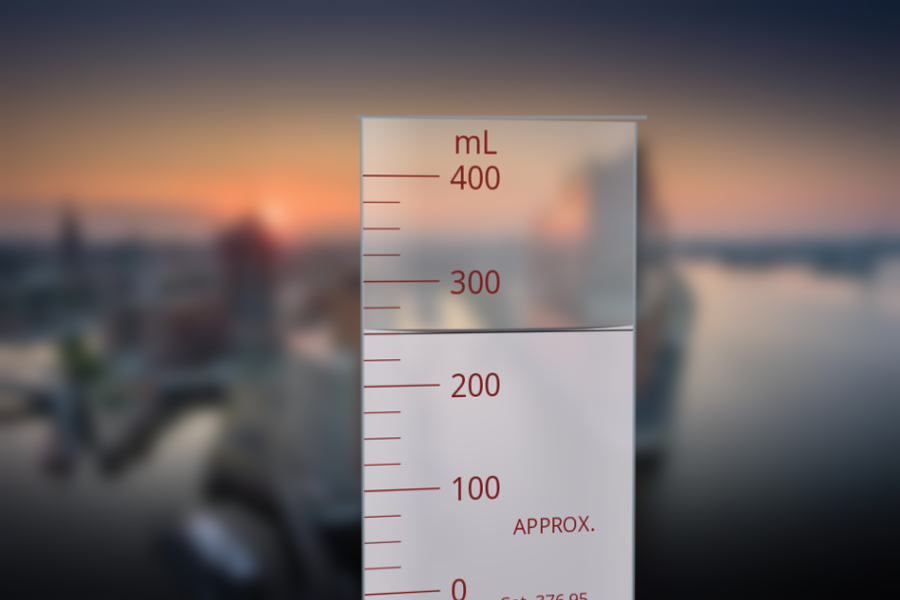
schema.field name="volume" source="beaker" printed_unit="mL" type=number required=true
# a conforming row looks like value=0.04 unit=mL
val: value=250 unit=mL
